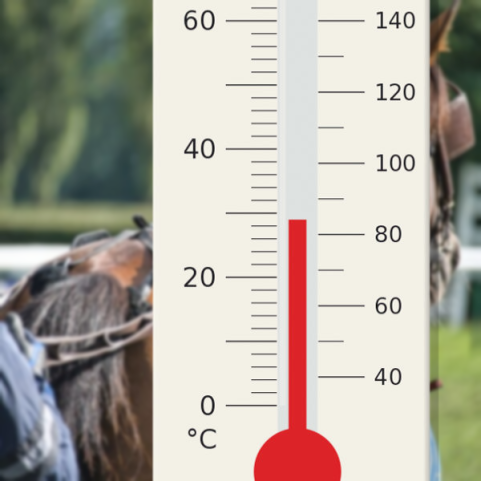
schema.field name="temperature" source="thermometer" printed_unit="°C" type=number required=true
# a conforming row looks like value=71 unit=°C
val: value=29 unit=°C
